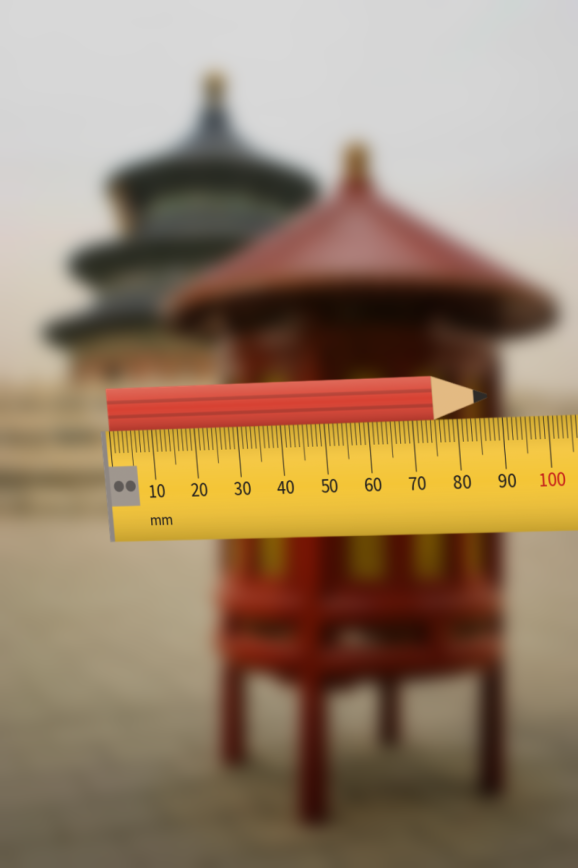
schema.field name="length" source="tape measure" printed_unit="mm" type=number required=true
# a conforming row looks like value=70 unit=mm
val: value=87 unit=mm
